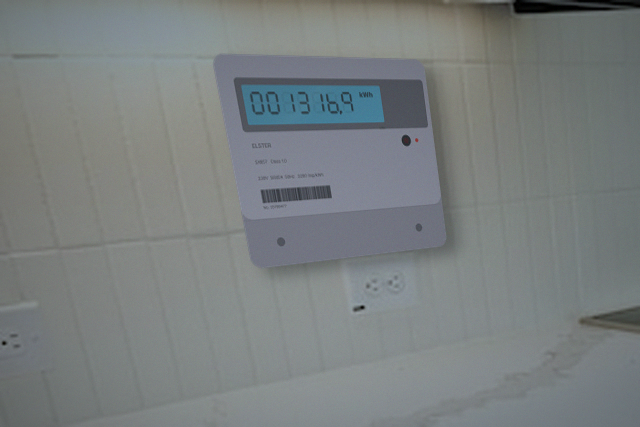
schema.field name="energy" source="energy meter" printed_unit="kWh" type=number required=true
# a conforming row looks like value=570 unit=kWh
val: value=1316.9 unit=kWh
